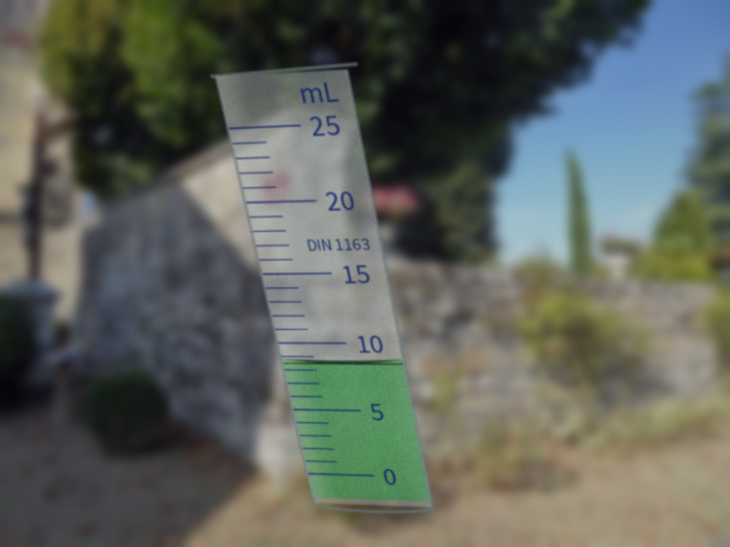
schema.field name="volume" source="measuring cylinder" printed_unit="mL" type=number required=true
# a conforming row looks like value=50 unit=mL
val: value=8.5 unit=mL
